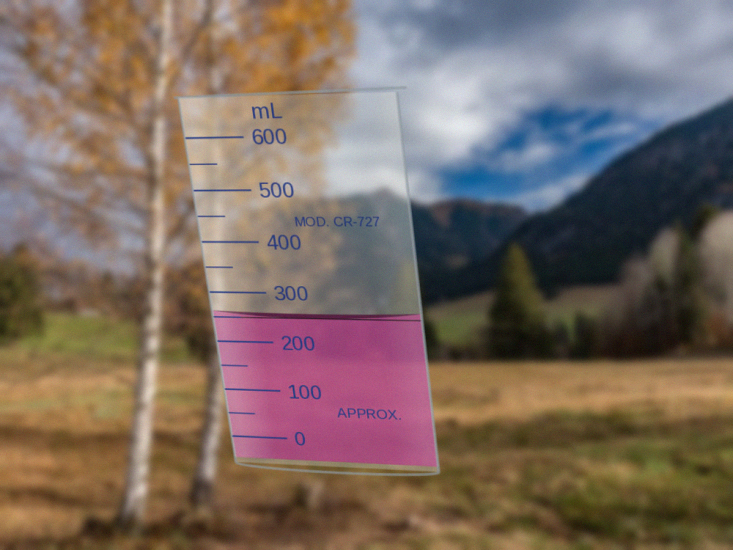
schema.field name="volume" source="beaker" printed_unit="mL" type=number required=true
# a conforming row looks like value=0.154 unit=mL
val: value=250 unit=mL
